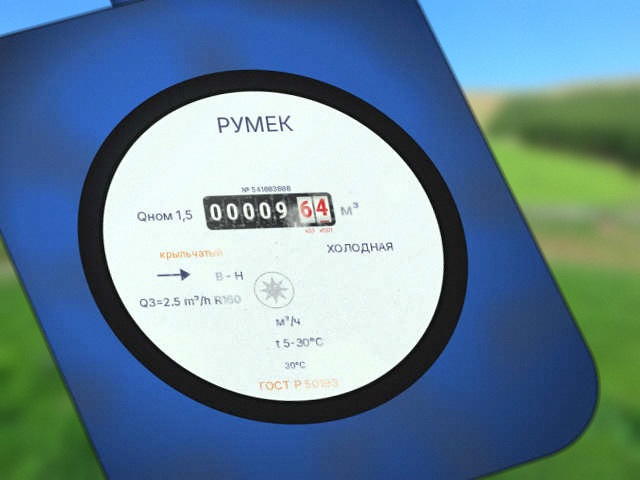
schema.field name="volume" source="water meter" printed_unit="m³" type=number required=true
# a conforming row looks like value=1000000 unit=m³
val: value=9.64 unit=m³
